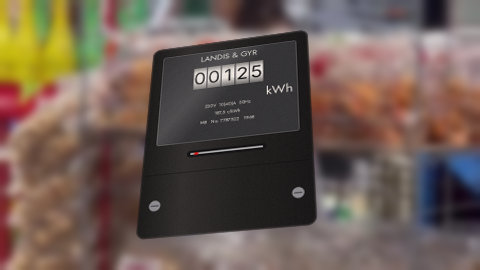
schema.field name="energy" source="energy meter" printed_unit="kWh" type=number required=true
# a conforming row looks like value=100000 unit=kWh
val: value=125 unit=kWh
